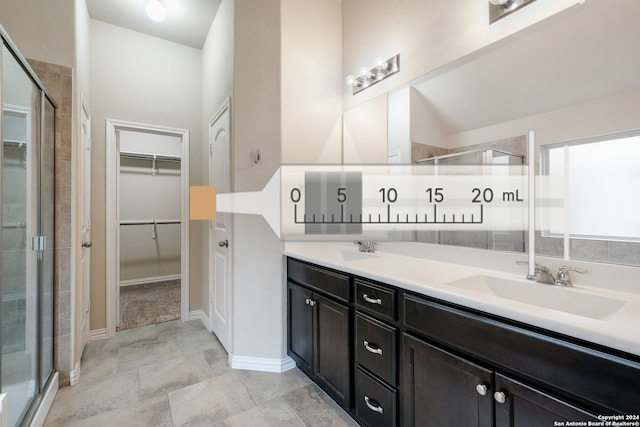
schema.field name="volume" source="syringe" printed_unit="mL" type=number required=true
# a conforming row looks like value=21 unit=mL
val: value=1 unit=mL
